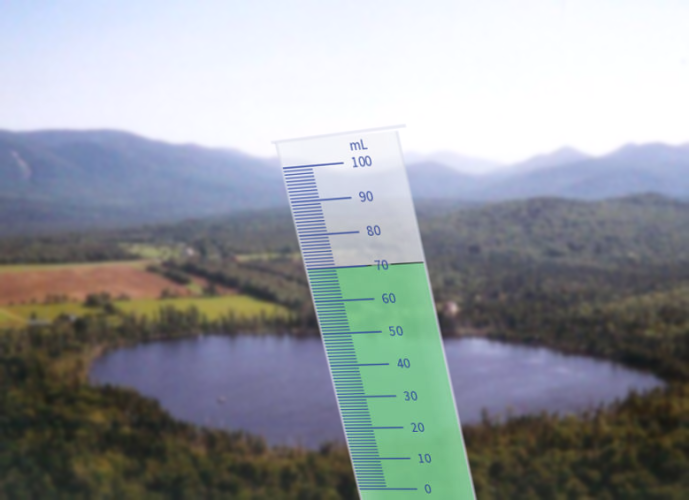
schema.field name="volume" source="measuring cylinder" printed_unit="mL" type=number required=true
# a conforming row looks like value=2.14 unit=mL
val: value=70 unit=mL
